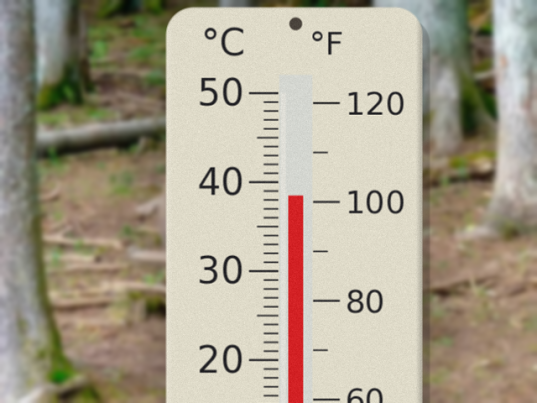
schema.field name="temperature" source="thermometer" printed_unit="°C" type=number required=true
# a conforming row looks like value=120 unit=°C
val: value=38.5 unit=°C
